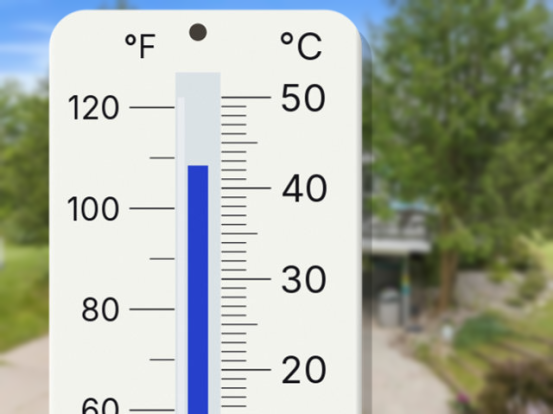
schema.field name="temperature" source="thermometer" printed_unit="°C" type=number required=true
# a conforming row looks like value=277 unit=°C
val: value=42.5 unit=°C
